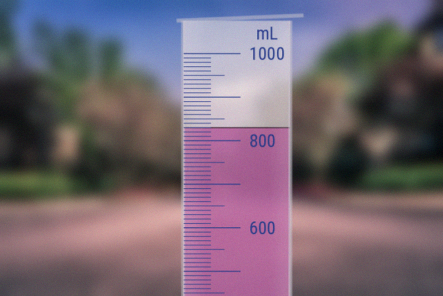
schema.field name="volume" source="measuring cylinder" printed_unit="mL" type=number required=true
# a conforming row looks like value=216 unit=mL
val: value=830 unit=mL
